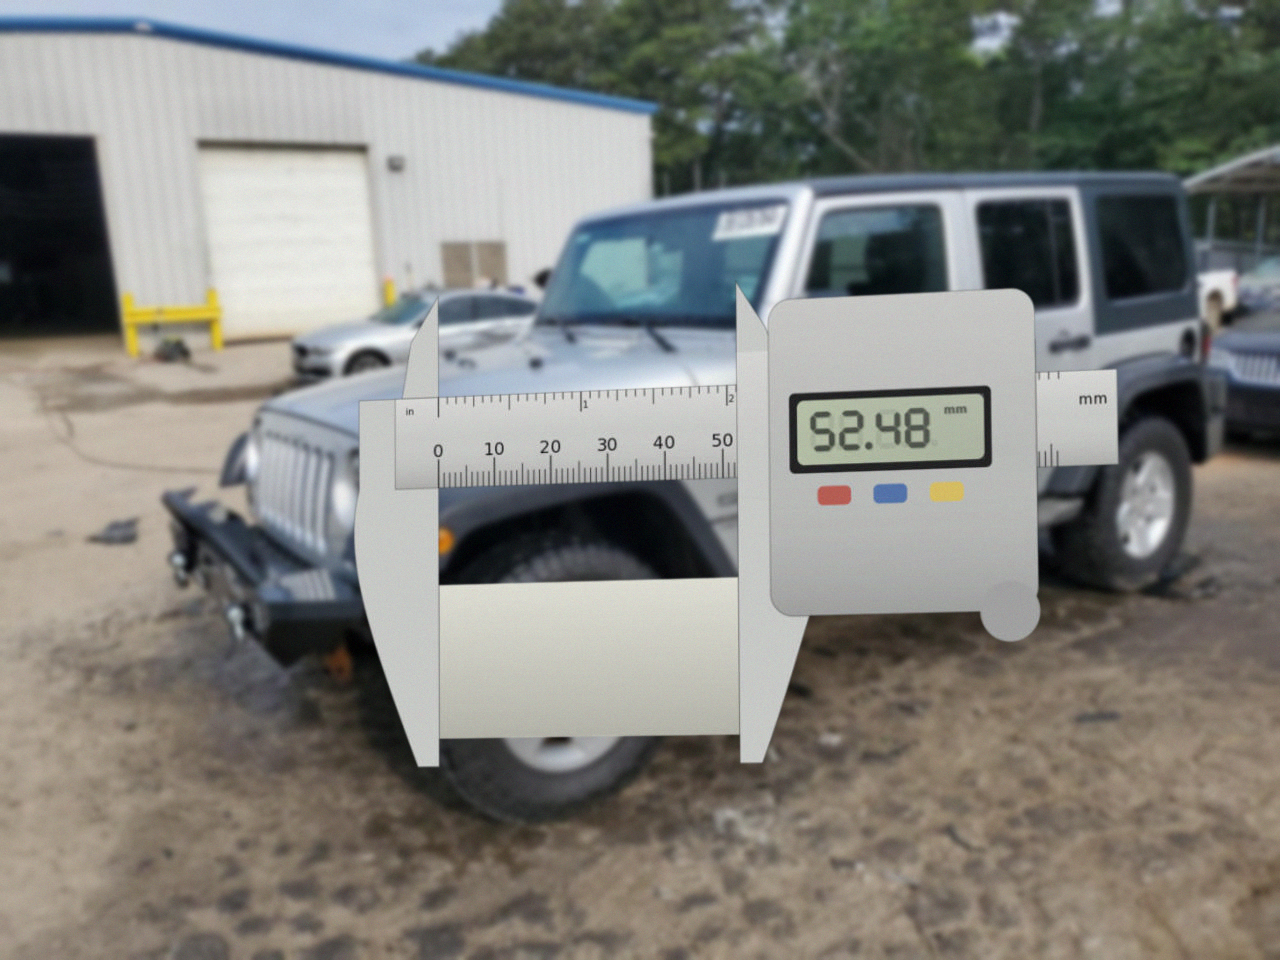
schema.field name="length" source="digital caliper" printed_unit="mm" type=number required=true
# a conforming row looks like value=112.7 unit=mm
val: value=52.48 unit=mm
